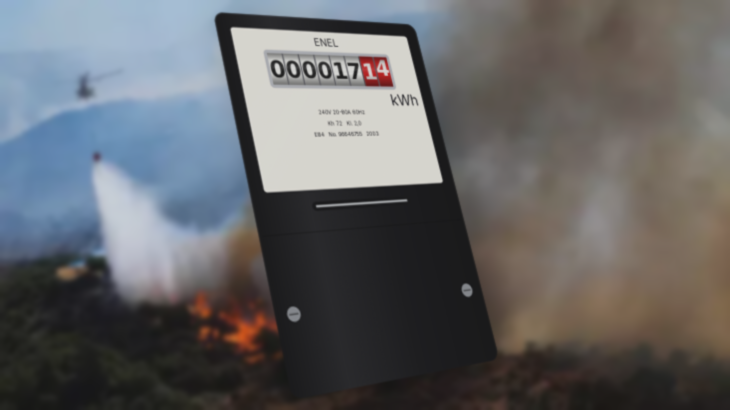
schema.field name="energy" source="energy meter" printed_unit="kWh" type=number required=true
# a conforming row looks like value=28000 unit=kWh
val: value=17.14 unit=kWh
